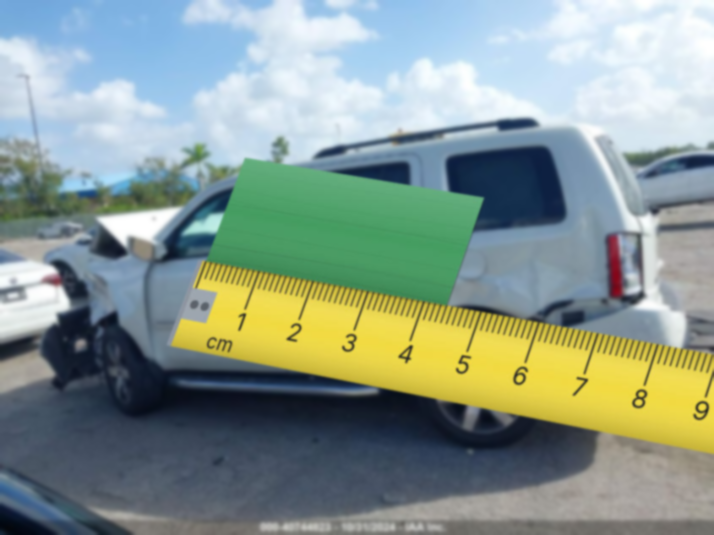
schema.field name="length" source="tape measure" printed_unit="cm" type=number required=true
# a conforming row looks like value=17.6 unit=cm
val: value=4.4 unit=cm
